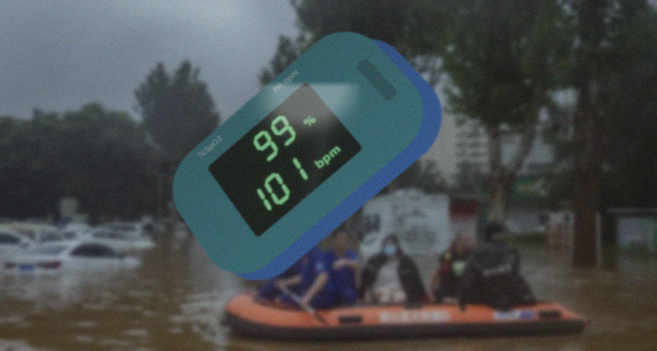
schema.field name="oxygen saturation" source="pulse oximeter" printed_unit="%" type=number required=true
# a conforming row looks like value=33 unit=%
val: value=99 unit=%
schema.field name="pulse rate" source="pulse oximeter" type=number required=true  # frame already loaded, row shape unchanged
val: value=101 unit=bpm
